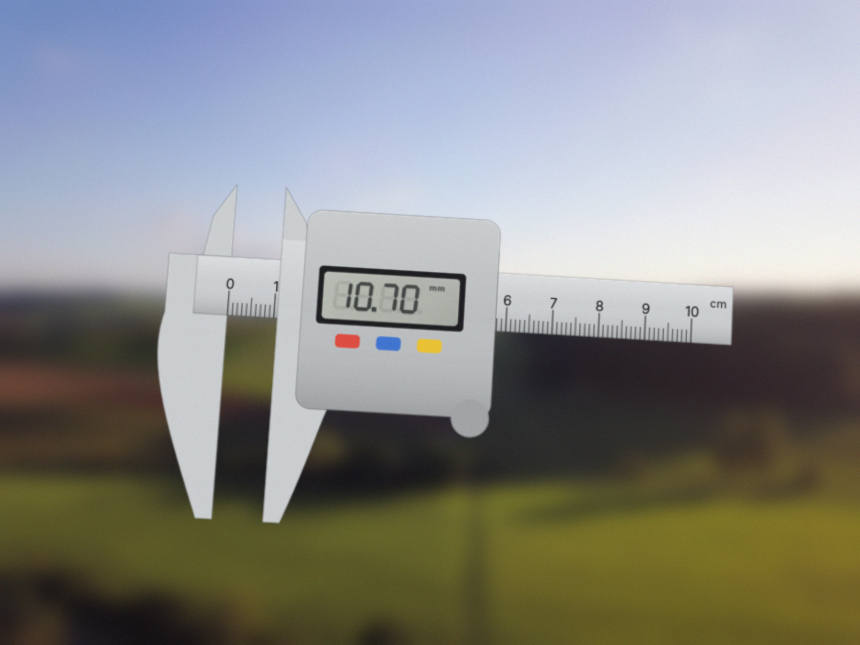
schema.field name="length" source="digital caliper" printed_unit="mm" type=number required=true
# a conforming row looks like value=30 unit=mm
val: value=10.70 unit=mm
